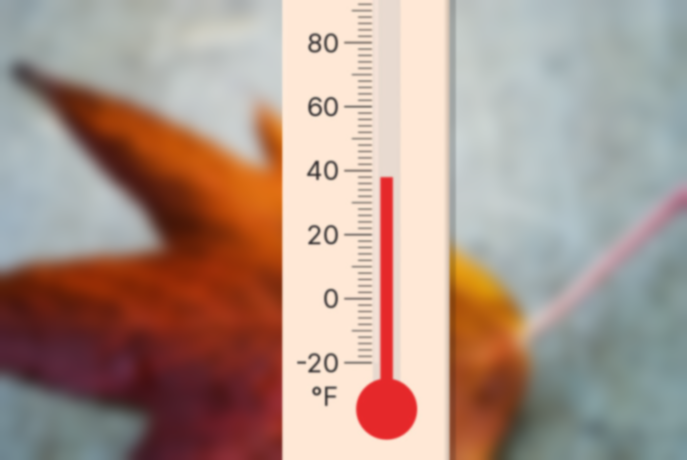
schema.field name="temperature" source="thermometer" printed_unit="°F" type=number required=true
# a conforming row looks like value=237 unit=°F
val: value=38 unit=°F
